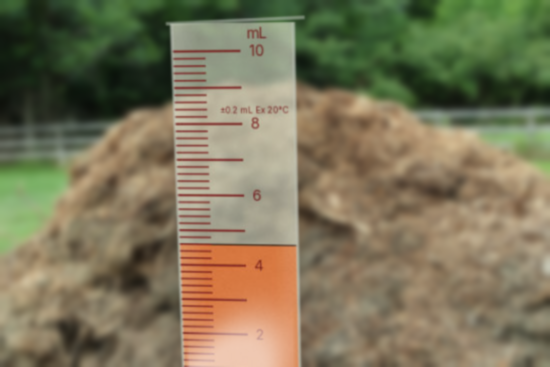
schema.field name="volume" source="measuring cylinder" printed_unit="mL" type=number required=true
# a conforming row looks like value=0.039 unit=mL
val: value=4.6 unit=mL
